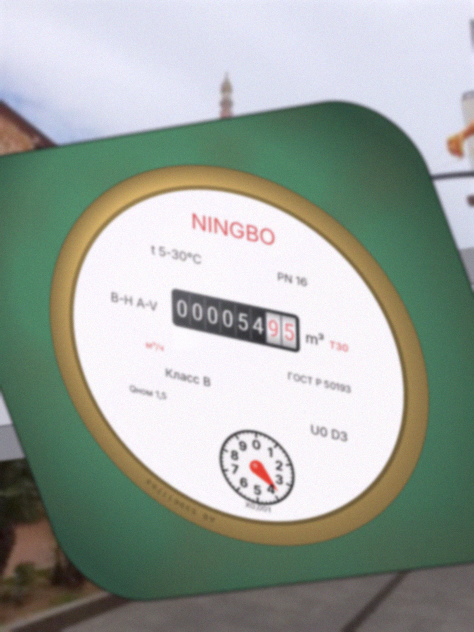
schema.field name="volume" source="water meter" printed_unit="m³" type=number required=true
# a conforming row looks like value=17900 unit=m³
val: value=54.953 unit=m³
